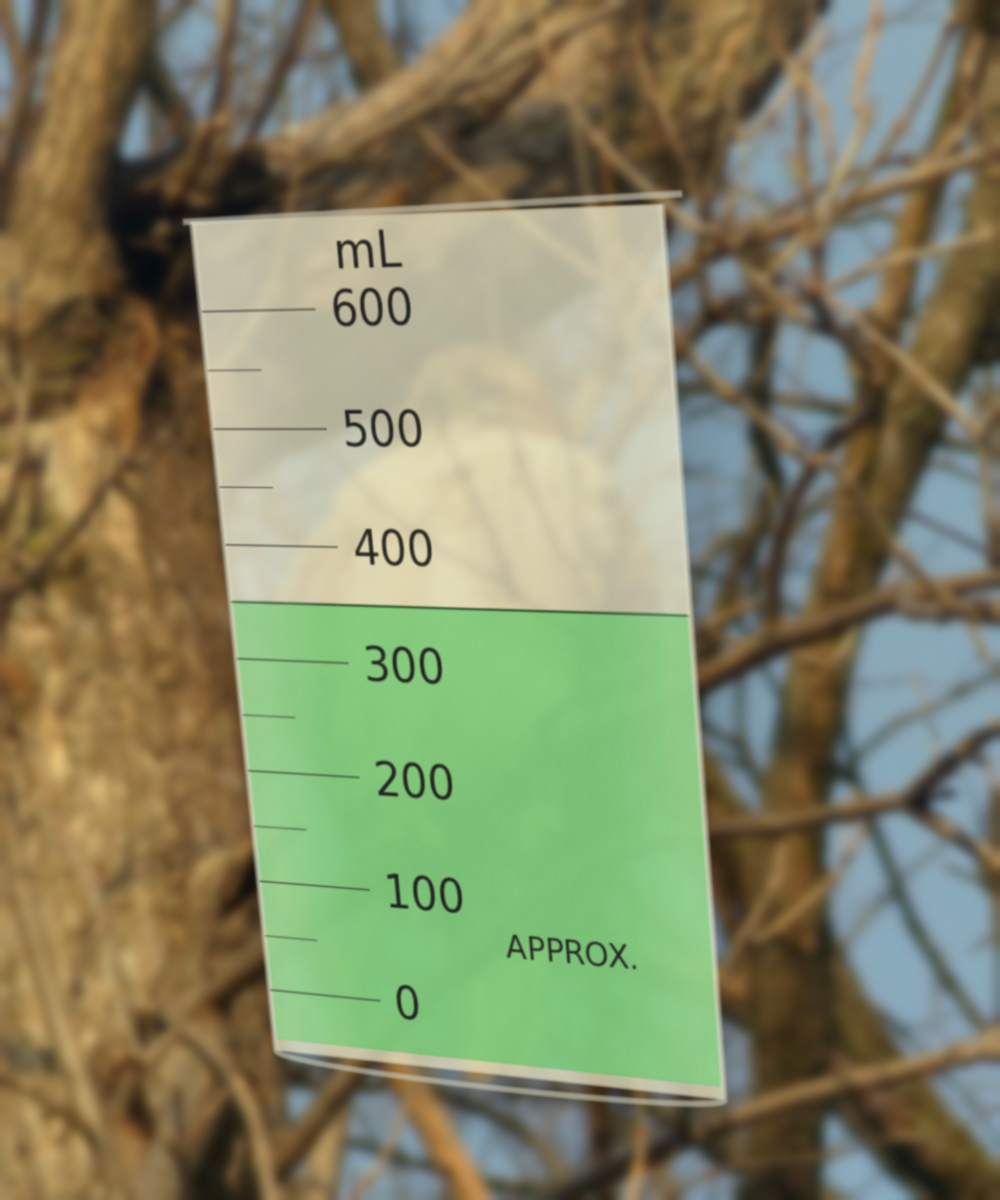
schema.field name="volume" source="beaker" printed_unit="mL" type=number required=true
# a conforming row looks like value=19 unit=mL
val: value=350 unit=mL
